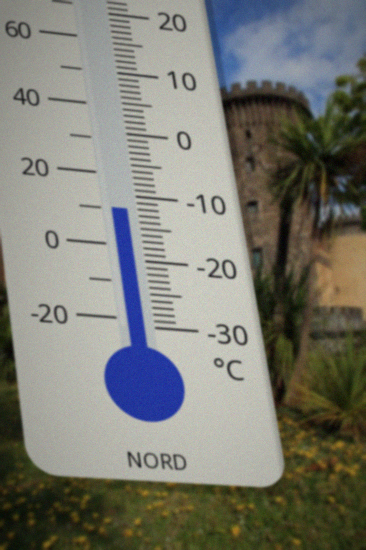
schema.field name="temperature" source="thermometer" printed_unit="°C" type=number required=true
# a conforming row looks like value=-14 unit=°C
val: value=-12 unit=°C
